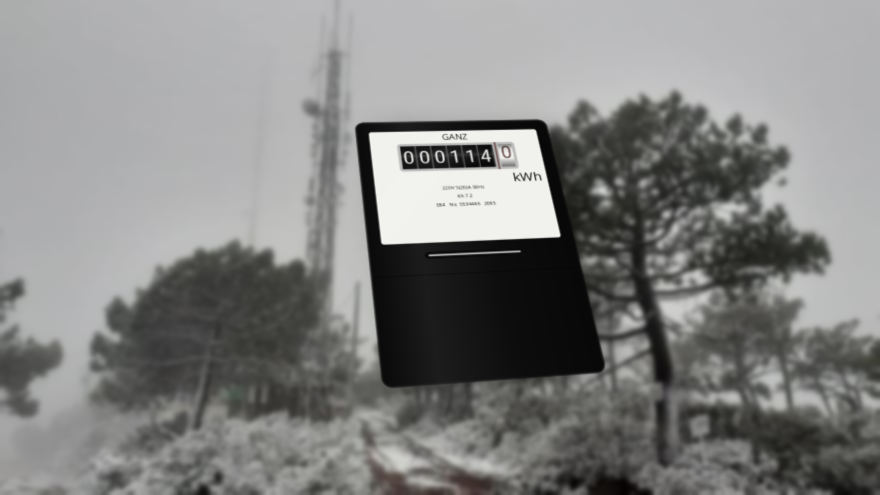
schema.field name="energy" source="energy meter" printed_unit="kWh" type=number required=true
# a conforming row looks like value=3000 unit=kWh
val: value=114.0 unit=kWh
